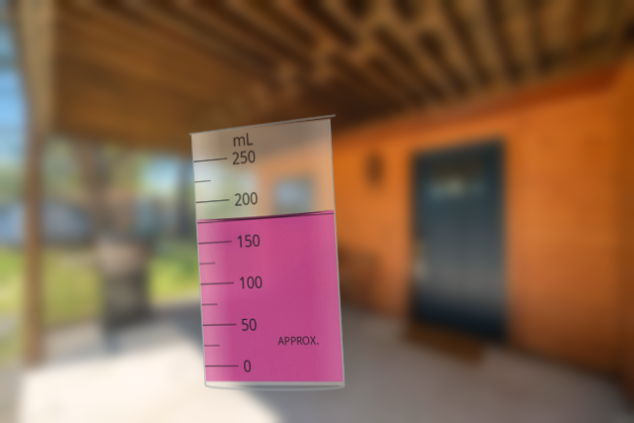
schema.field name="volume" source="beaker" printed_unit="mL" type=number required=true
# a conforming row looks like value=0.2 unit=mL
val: value=175 unit=mL
